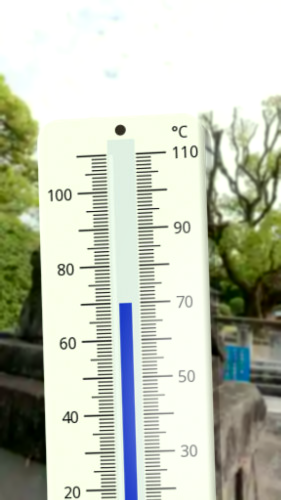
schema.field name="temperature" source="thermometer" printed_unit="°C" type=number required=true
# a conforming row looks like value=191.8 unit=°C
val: value=70 unit=°C
